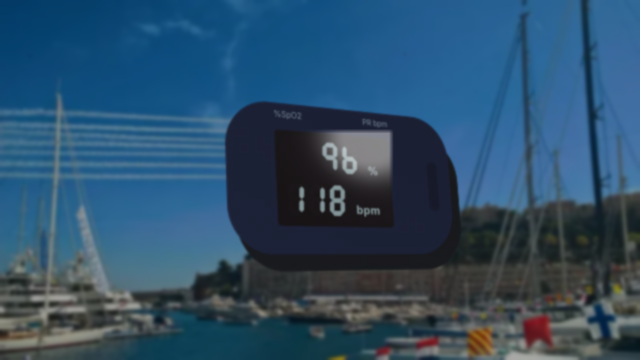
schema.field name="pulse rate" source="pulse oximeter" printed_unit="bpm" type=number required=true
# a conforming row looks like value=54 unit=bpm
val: value=118 unit=bpm
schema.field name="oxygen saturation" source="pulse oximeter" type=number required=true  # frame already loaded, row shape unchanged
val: value=96 unit=%
